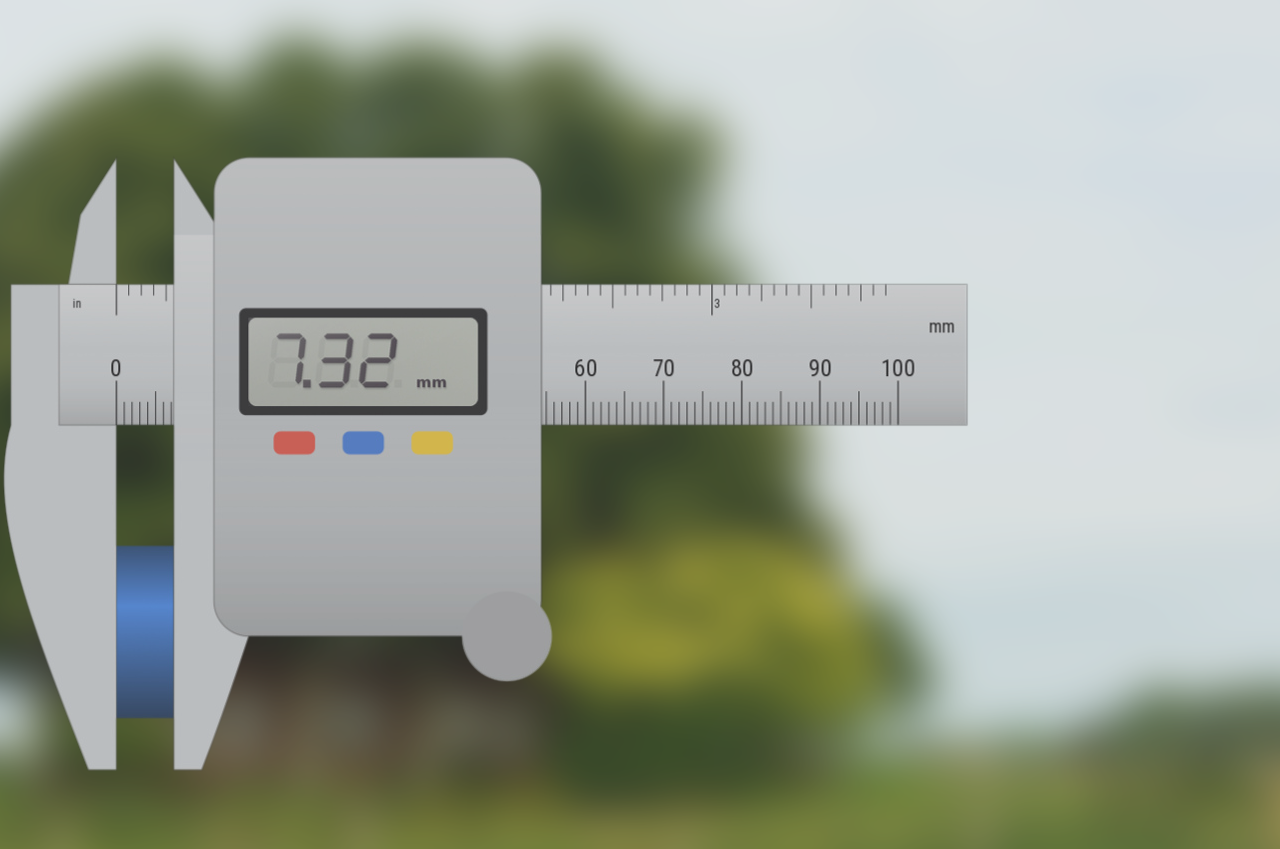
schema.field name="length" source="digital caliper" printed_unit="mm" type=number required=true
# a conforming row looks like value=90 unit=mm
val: value=7.32 unit=mm
